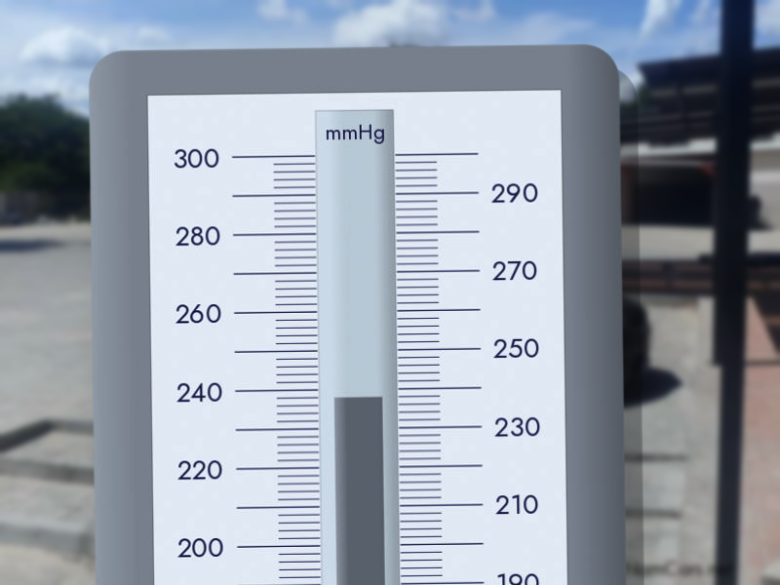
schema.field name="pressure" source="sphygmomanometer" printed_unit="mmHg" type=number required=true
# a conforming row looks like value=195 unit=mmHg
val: value=238 unit=mmHg
